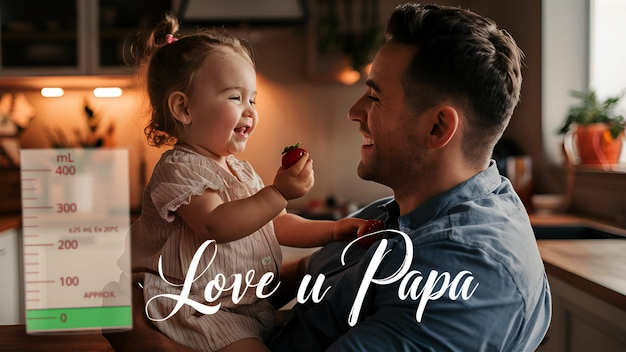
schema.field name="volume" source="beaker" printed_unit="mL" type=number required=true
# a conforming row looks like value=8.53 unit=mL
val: value=25 unit=mL
